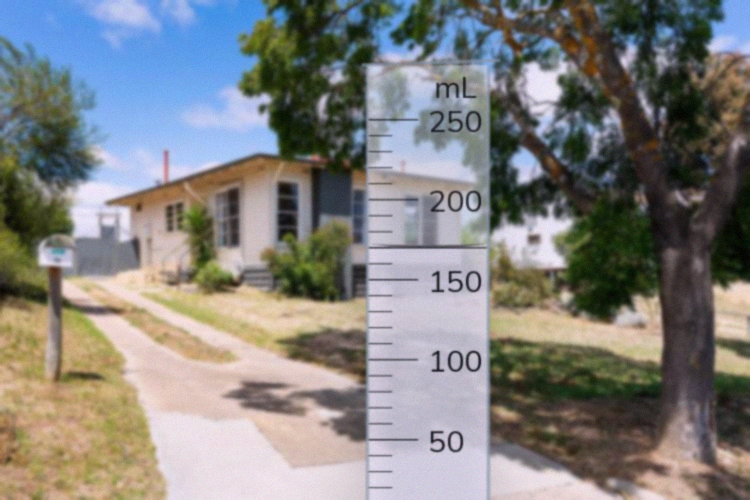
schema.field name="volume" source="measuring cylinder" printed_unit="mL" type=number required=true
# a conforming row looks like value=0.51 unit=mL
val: value=170 unit=mL
